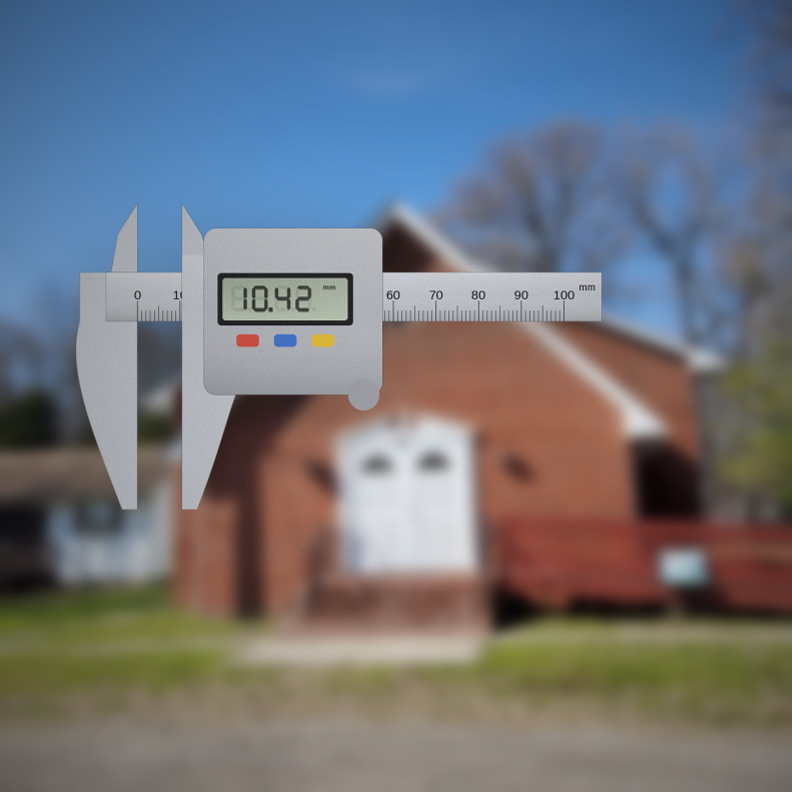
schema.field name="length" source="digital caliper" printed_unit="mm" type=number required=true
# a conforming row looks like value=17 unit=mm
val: value=10.42 unit=mm
